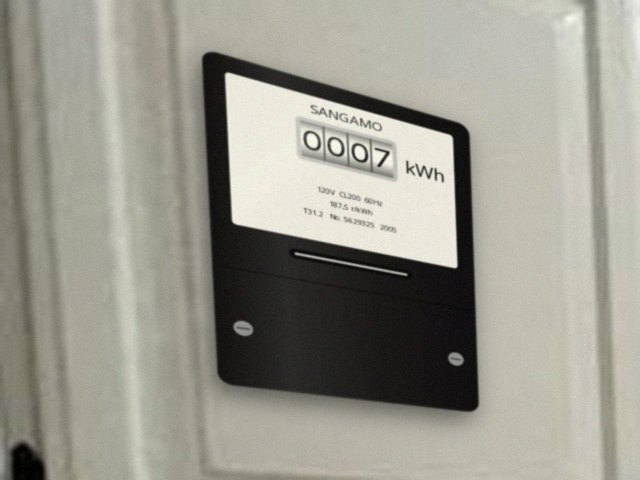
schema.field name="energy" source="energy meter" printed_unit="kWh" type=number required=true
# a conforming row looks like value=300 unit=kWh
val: value=7 unit=kWh
